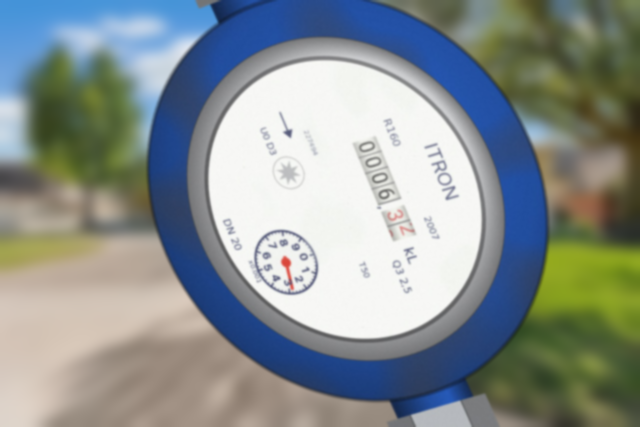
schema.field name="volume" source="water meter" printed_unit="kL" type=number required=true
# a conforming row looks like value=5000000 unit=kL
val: value=6.322 unit=kL
